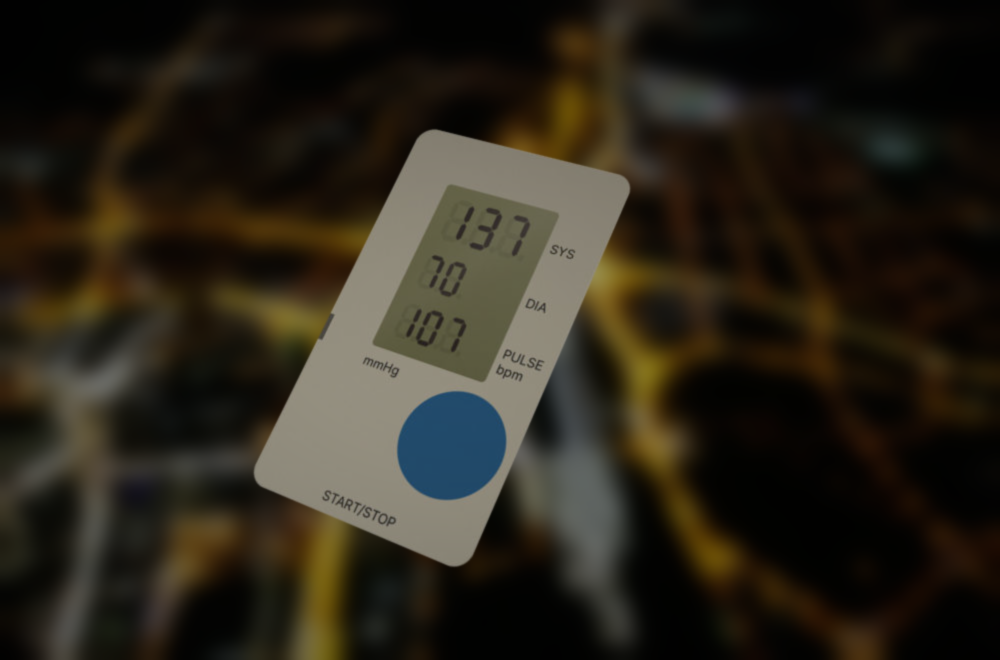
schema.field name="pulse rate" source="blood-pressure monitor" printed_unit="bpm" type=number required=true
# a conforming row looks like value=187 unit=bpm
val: value=107 unit=bpm
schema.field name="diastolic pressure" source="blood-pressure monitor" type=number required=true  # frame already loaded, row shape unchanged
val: value=70 unit=mmHg
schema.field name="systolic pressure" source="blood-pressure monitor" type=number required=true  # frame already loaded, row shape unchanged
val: value=137 unit=mmHg
